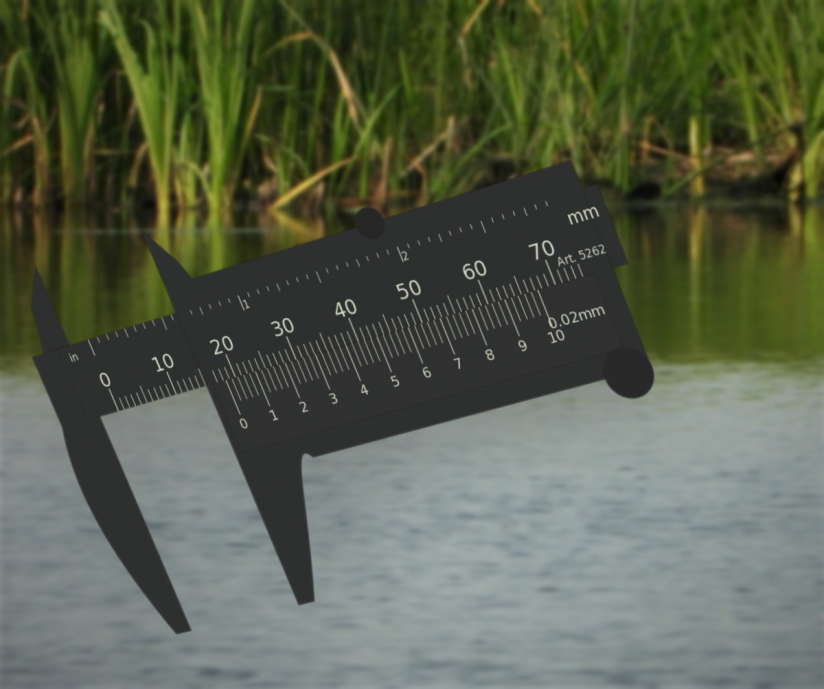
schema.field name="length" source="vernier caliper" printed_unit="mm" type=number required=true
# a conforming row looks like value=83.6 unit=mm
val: value=18.4 unit=mm
